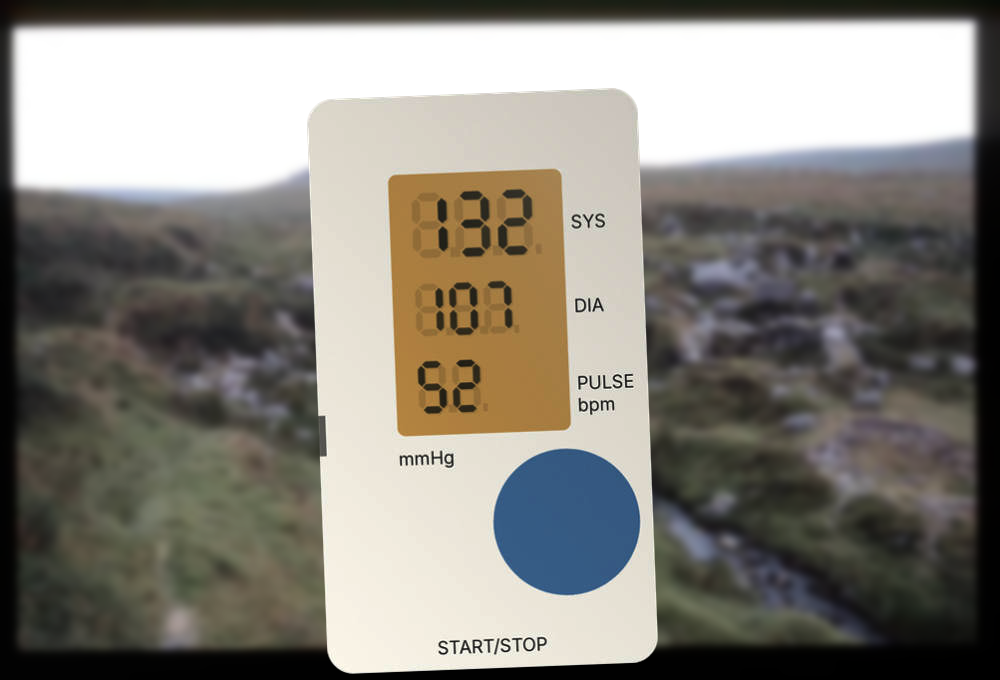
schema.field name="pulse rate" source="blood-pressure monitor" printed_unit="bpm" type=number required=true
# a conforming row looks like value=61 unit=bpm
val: value=52 unit=bpm
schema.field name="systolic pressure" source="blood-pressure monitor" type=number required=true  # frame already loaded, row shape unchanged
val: value=132 unit=mmHg
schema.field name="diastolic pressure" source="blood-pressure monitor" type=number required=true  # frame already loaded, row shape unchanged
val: value=107 unit=mmHg
